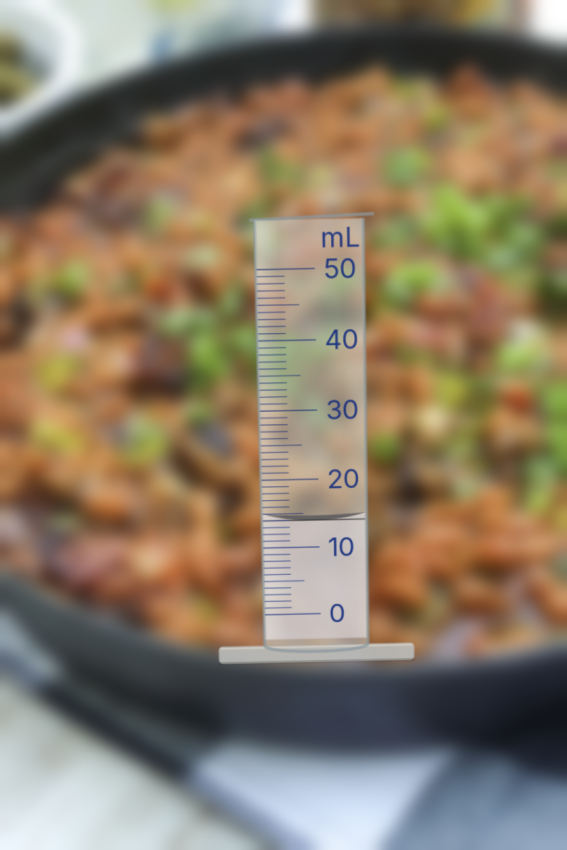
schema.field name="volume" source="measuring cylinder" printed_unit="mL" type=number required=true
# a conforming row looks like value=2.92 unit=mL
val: value=14 unit=mL
